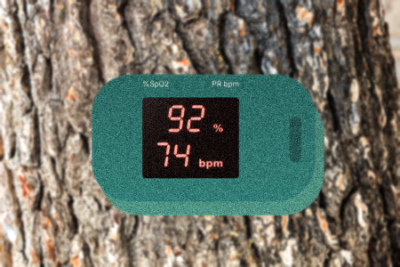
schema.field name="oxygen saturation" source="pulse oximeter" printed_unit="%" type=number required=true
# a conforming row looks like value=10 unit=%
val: value=92 unit=%
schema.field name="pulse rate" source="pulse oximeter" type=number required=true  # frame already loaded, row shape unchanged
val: value=74 unit=bpm
